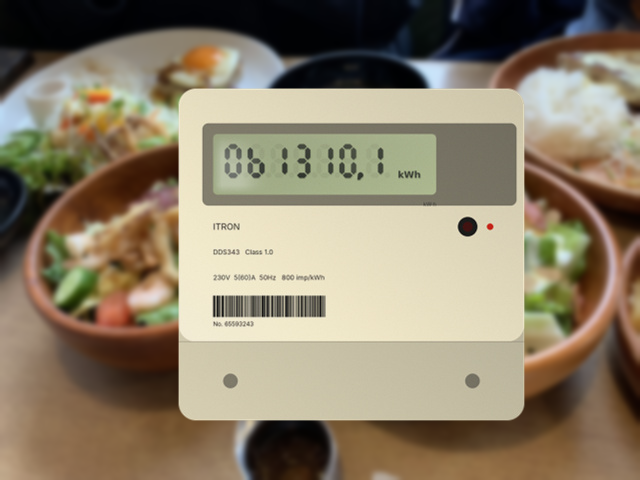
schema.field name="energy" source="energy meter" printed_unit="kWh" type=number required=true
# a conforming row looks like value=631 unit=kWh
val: value=61310.1 unit=kWh
